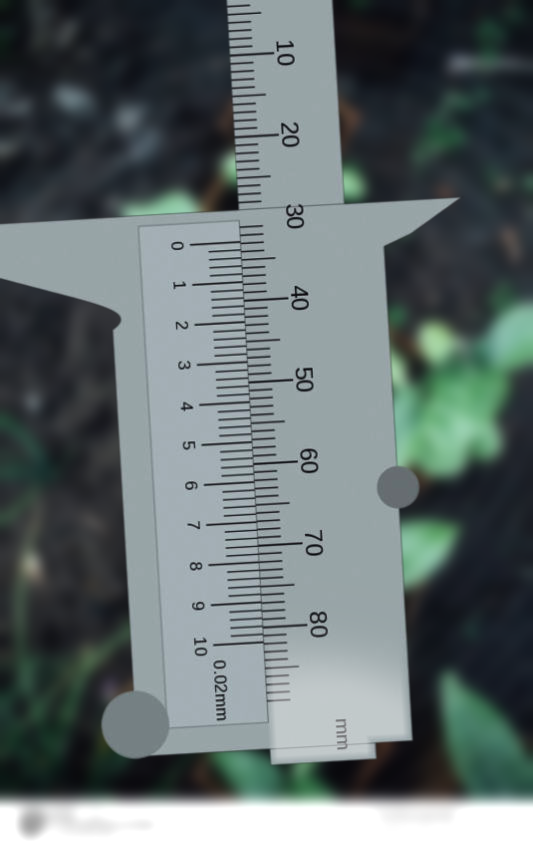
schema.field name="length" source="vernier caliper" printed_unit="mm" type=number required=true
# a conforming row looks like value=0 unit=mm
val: value=32.8 unit=mm
